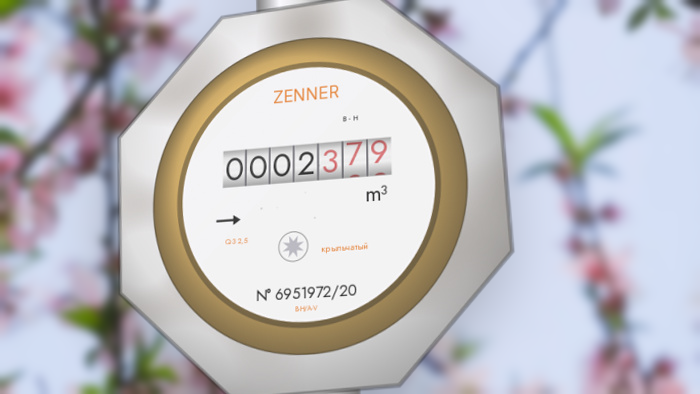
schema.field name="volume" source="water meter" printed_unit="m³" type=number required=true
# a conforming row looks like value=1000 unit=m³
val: value=2.379 unit=m³
